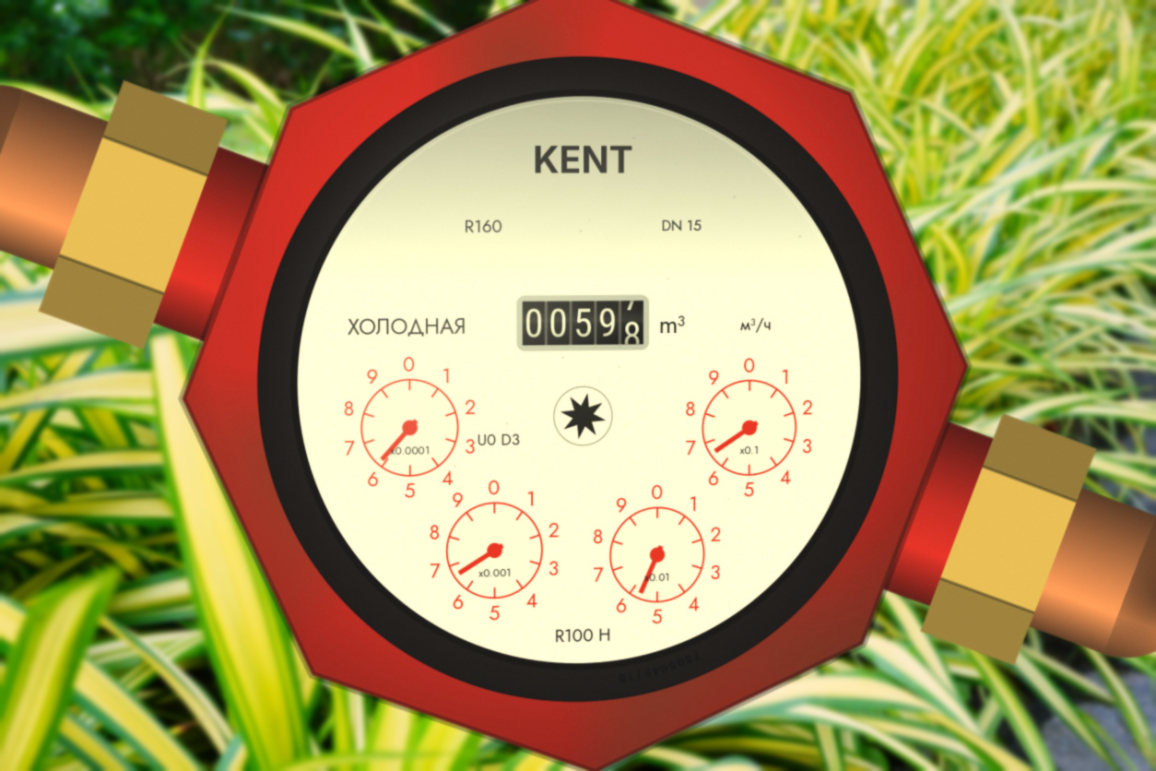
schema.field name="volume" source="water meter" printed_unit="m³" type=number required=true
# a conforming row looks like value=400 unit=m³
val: value=597.6566 unit=m³
